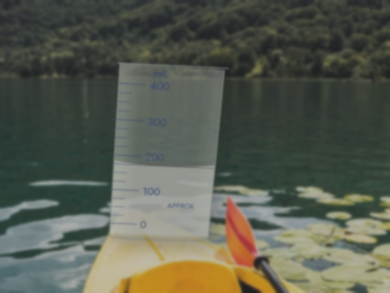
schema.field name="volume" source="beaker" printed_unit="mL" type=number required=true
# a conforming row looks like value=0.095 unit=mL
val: value=175 unit=mL
